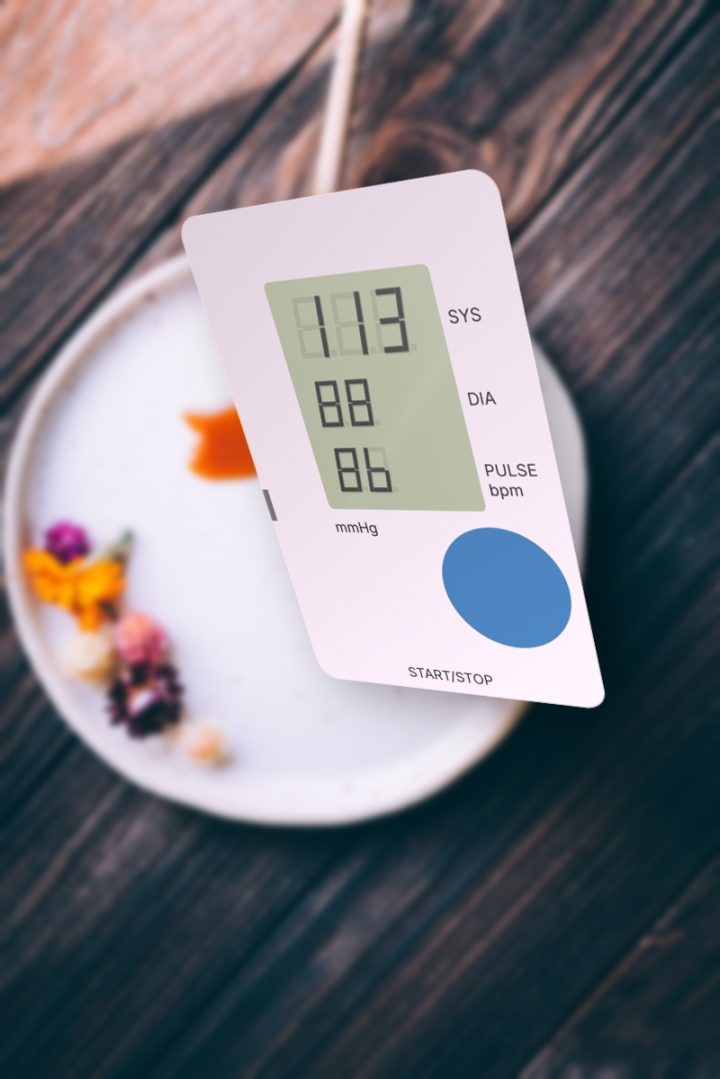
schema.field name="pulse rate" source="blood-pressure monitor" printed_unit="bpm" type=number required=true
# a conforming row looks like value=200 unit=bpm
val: value=86 unit=bpm
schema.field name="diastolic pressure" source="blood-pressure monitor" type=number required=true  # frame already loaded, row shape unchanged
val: value=88 unit=mmHg
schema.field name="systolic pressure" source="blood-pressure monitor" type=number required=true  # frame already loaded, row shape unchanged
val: value=113 unit=mmHg
